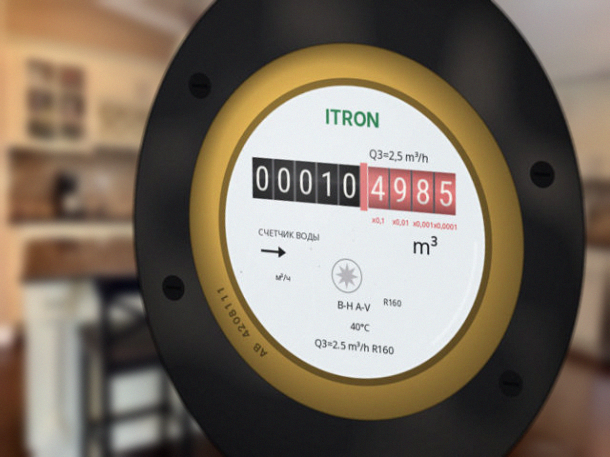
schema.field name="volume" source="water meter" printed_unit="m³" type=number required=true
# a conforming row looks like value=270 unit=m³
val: value=10.4985 unit=m³
